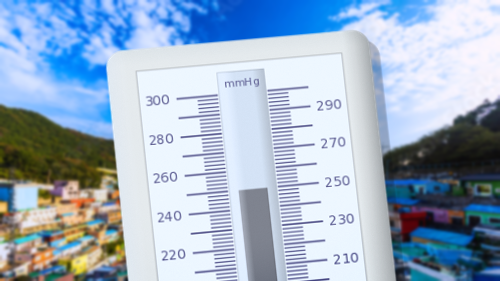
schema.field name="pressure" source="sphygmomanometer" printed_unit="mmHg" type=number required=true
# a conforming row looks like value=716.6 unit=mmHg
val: value=250 unit=mmHg
